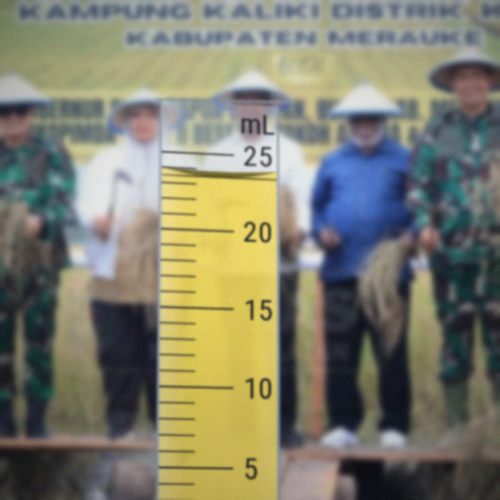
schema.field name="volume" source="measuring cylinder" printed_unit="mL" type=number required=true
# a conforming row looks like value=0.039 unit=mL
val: value=23.5 unit=mL
